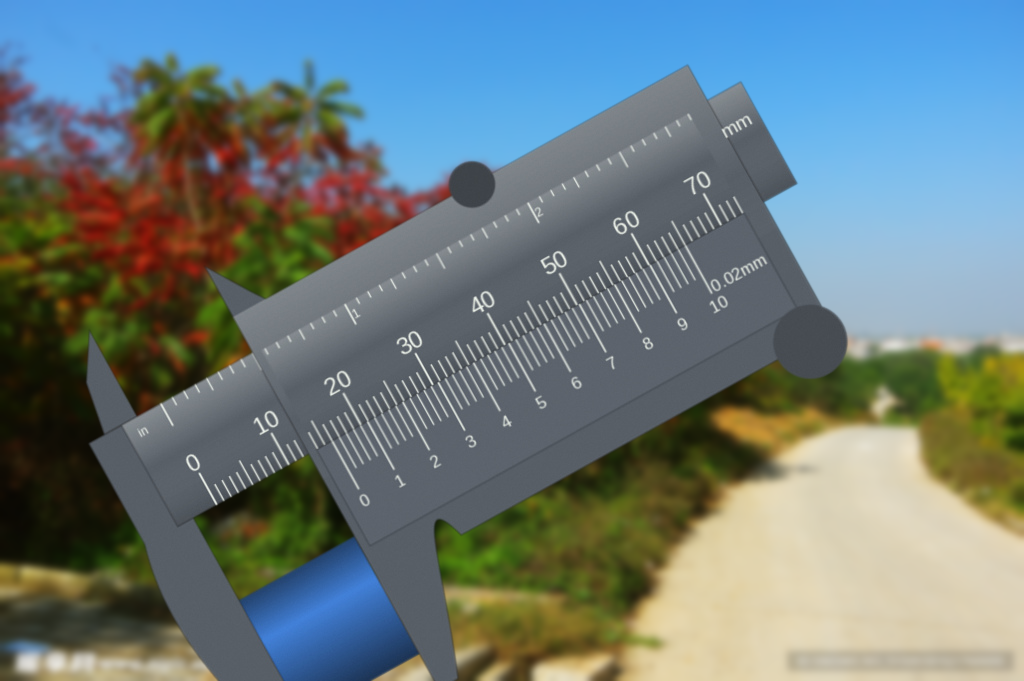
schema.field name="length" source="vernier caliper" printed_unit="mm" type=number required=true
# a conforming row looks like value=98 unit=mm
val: value=16.0 unit=mm
